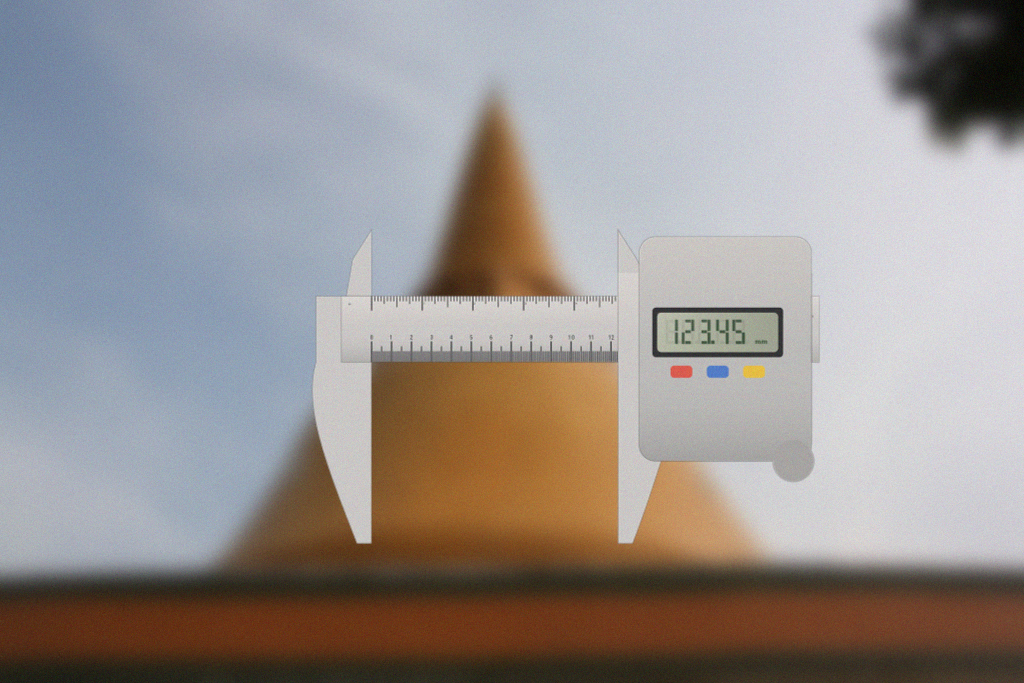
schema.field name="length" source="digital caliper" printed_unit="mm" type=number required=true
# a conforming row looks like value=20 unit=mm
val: value=123.45 unit=mm
